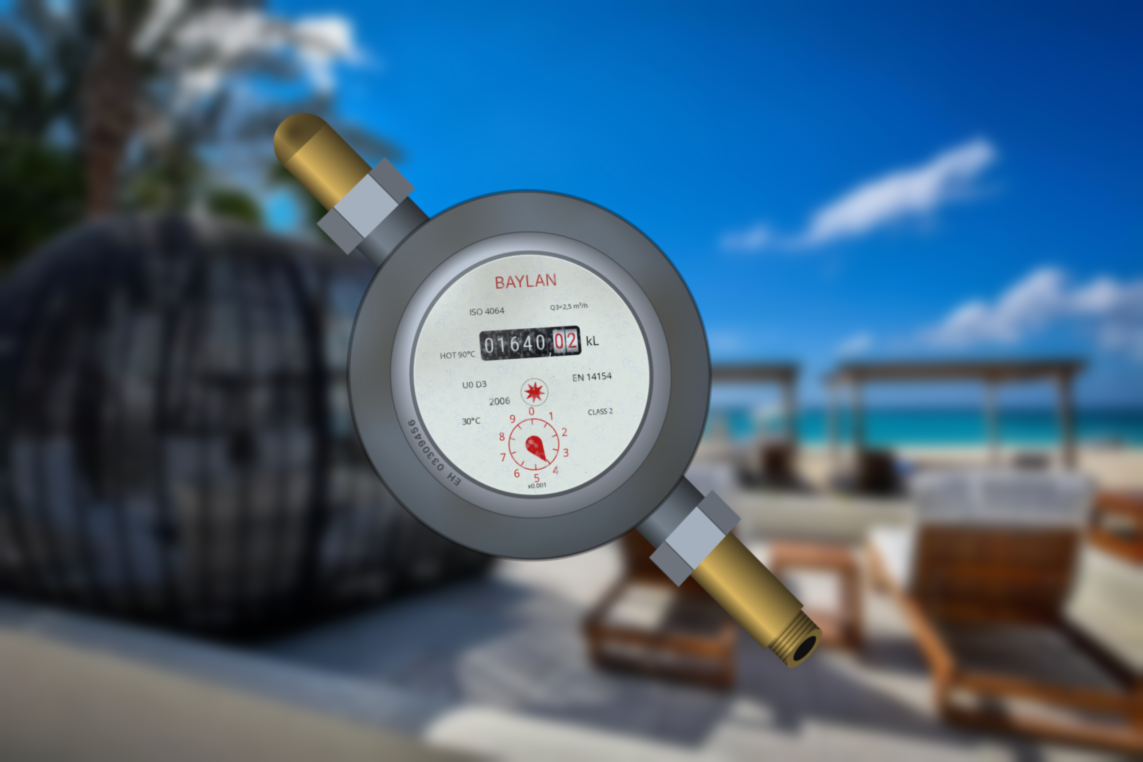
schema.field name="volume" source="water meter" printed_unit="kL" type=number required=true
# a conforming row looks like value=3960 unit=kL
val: value=1640.024 unit=kL
